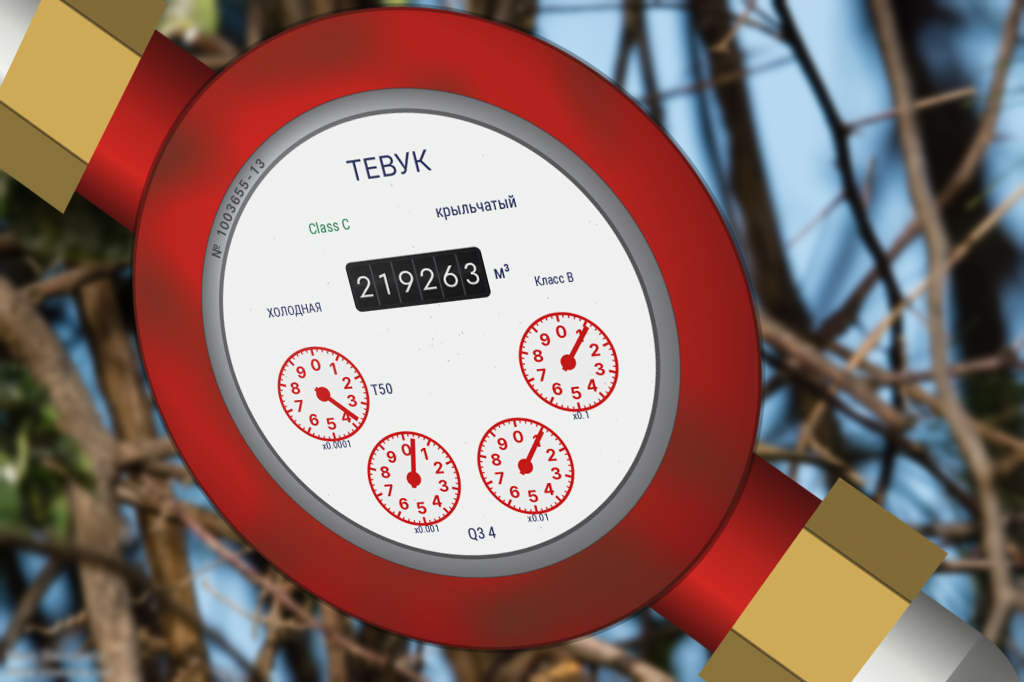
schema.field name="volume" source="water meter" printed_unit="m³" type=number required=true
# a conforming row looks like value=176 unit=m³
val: value=219263.1103 unit=m³
